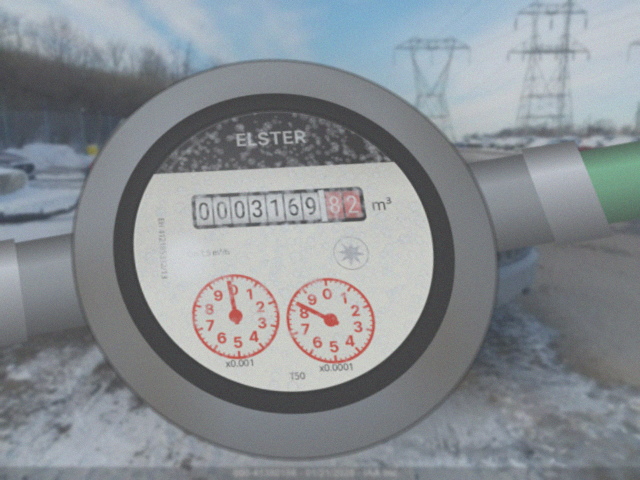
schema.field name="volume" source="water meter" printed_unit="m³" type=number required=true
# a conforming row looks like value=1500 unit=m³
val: value=3169.8198 unit=m³
